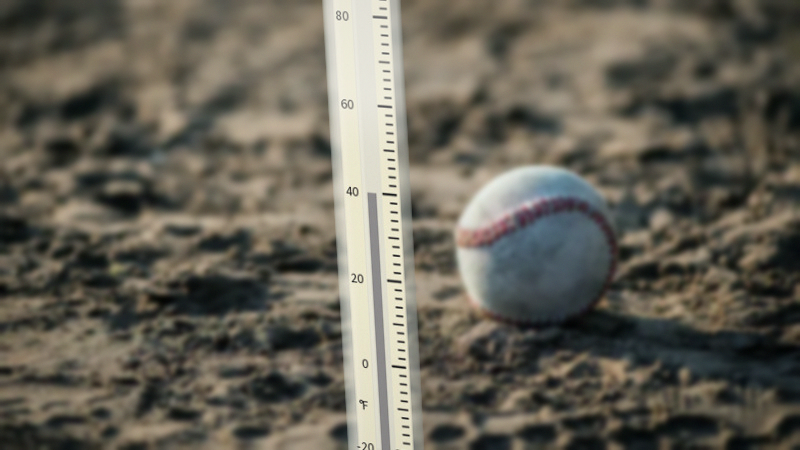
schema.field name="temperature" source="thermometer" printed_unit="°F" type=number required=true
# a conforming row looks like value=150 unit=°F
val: value=40 unit=°F
